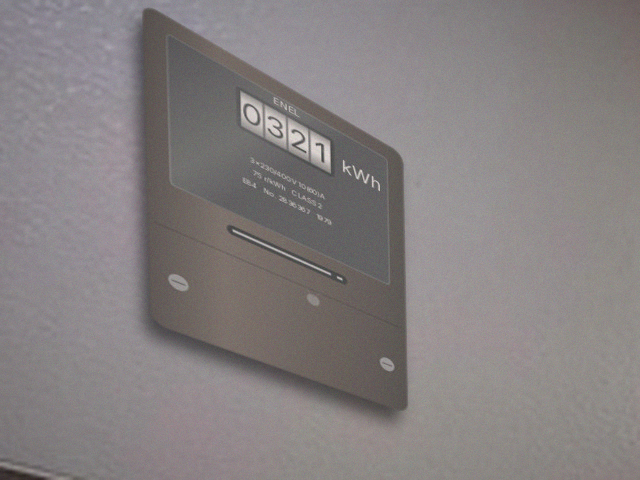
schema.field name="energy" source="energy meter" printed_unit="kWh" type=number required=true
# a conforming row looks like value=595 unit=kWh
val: value=321 unit=kWh
